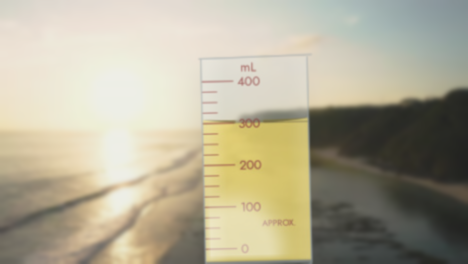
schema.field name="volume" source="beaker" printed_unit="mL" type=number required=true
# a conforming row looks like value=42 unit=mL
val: value=300 unit=mL
